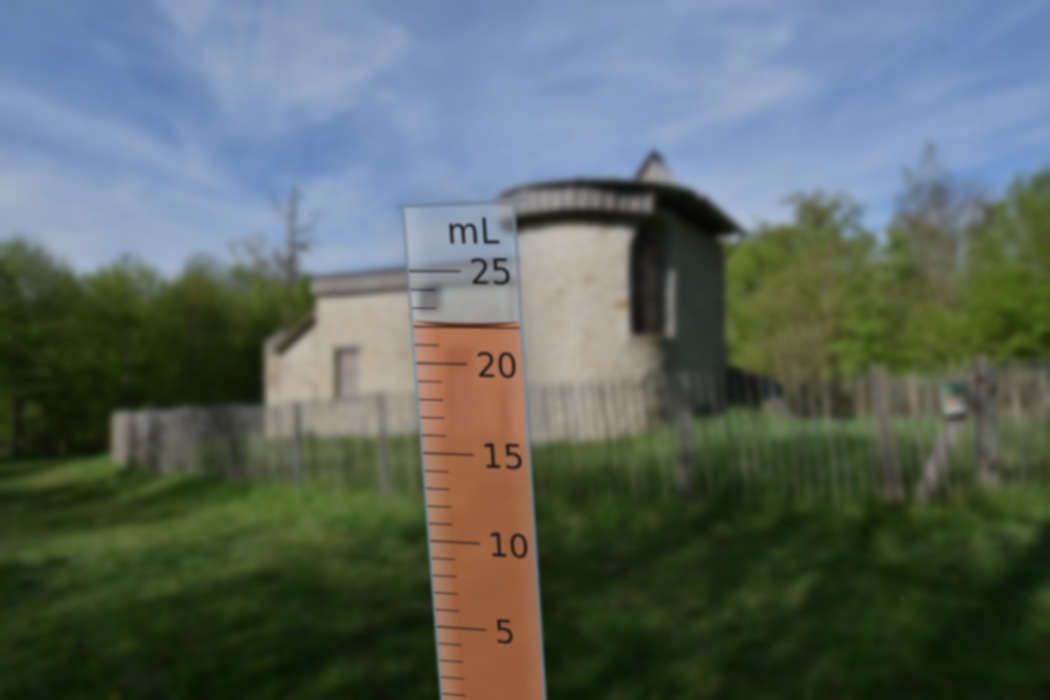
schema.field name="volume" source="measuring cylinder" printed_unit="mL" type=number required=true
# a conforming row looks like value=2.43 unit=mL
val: value=22 unit=mL
